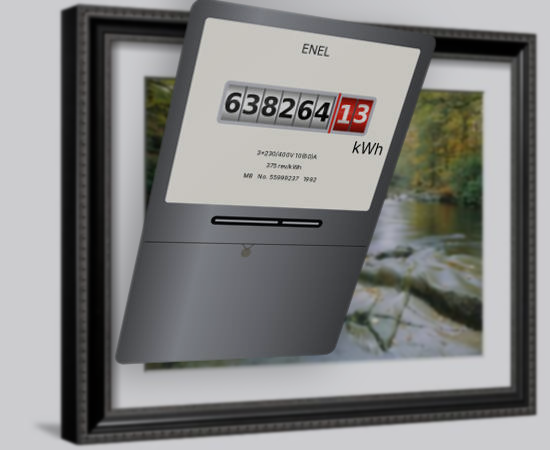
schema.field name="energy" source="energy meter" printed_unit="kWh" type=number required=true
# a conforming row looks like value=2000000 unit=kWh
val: value=638264.13 unit=kWh
